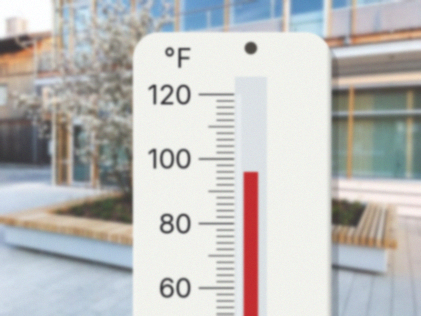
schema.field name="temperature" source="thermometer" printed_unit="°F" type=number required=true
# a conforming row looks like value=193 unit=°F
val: value=96 unit=°F
